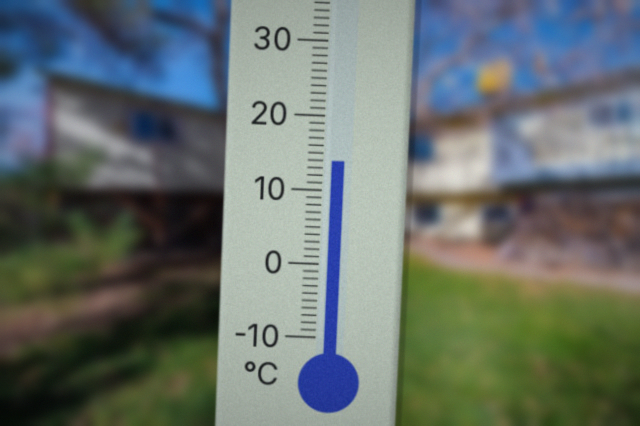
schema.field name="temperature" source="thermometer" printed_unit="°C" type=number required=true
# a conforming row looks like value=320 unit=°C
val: value=14 unit=°C
